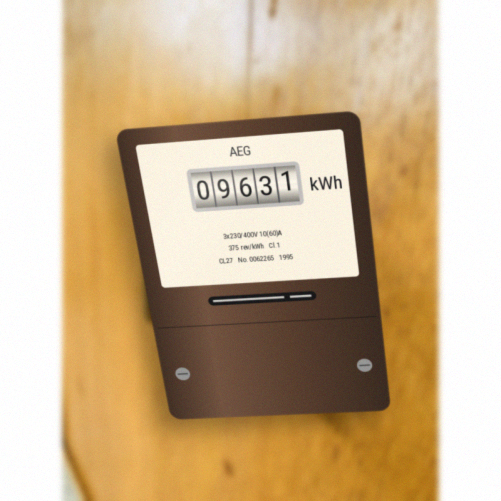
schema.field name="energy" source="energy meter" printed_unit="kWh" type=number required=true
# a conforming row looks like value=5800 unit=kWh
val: value=9631 unit=kWh
